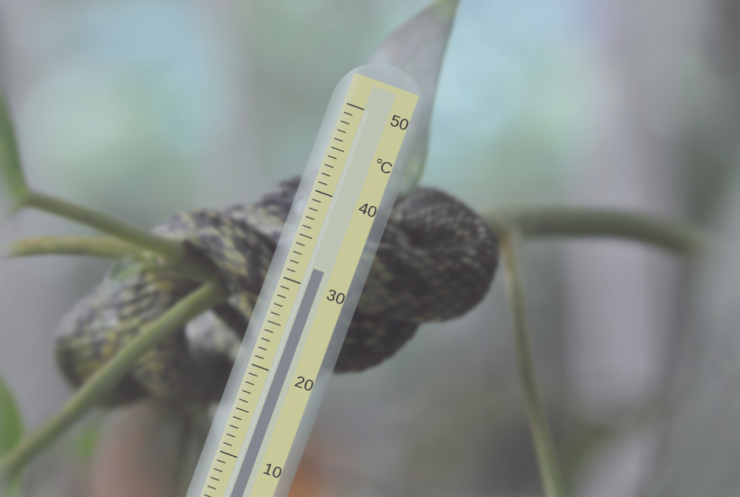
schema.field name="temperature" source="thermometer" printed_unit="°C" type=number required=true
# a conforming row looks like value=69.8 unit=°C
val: value=32 unit=°C
